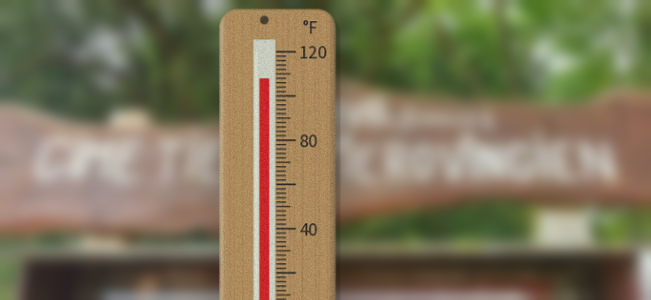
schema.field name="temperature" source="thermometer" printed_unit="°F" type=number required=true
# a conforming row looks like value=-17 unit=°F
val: value=108 unit=°F
